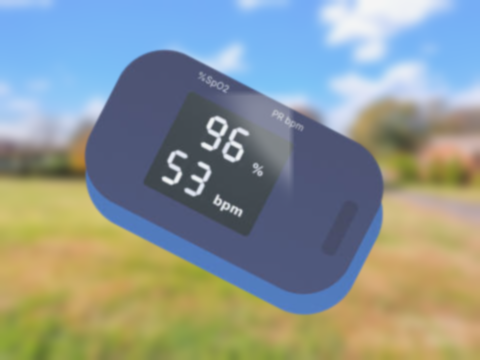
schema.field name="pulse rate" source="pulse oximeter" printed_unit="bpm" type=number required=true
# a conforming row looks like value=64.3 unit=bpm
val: value=53 unit=bpm
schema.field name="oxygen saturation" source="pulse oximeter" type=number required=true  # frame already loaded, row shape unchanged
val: value=96 unit=%
